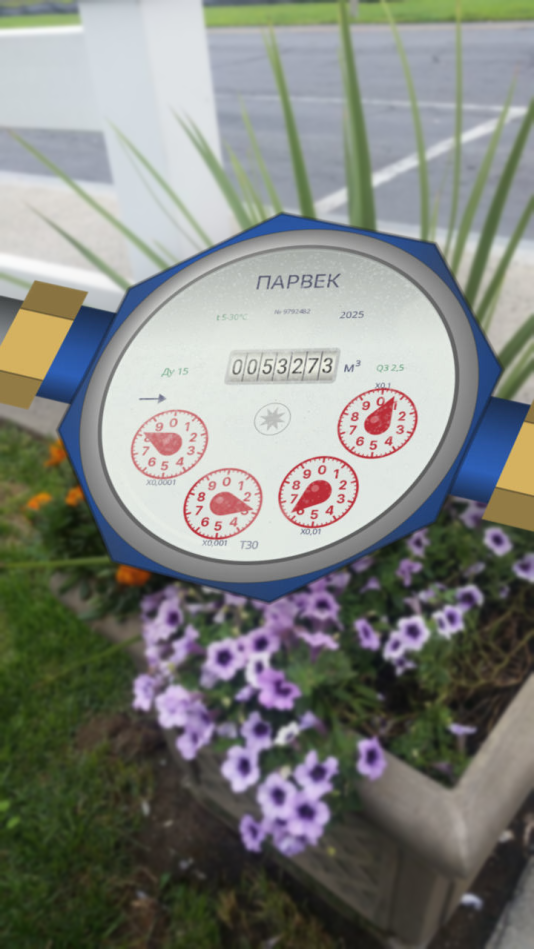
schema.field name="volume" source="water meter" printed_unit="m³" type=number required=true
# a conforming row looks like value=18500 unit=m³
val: value=53273.0628 unit=m³
